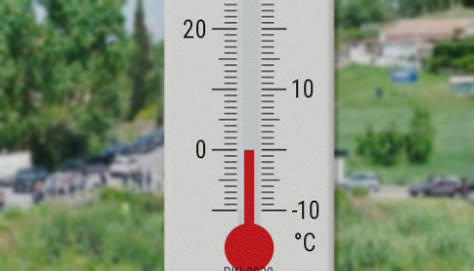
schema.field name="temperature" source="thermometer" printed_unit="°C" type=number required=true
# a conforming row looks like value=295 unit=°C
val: value=0 unit=°C
